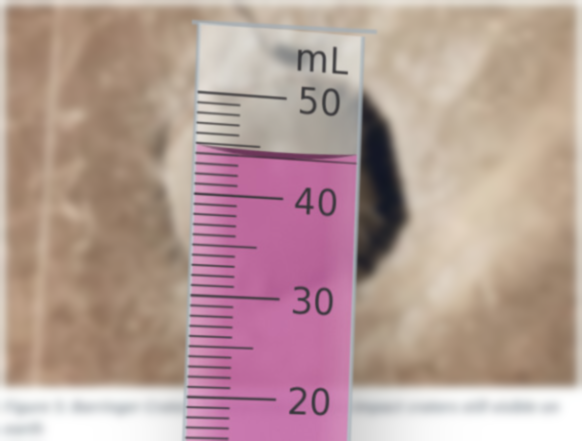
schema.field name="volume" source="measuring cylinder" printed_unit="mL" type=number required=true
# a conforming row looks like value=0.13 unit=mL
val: value=44 unit=mL
